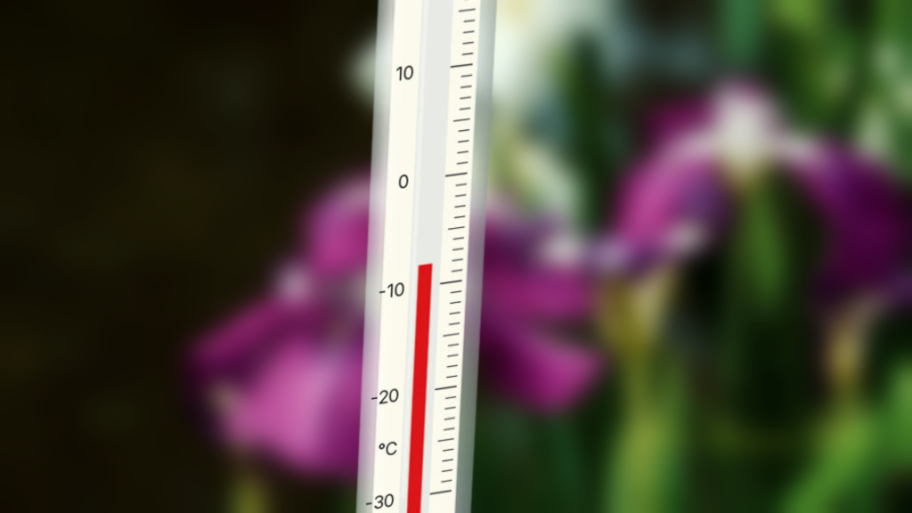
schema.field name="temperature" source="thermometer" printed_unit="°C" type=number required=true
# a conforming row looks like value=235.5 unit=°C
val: value=-8 unit=°C
